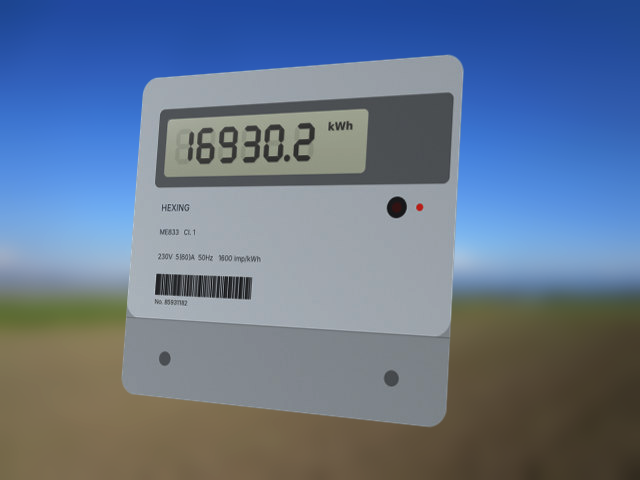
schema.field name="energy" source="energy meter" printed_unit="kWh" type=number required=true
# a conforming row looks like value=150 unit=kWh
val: value=16930.2 unit=kWh
